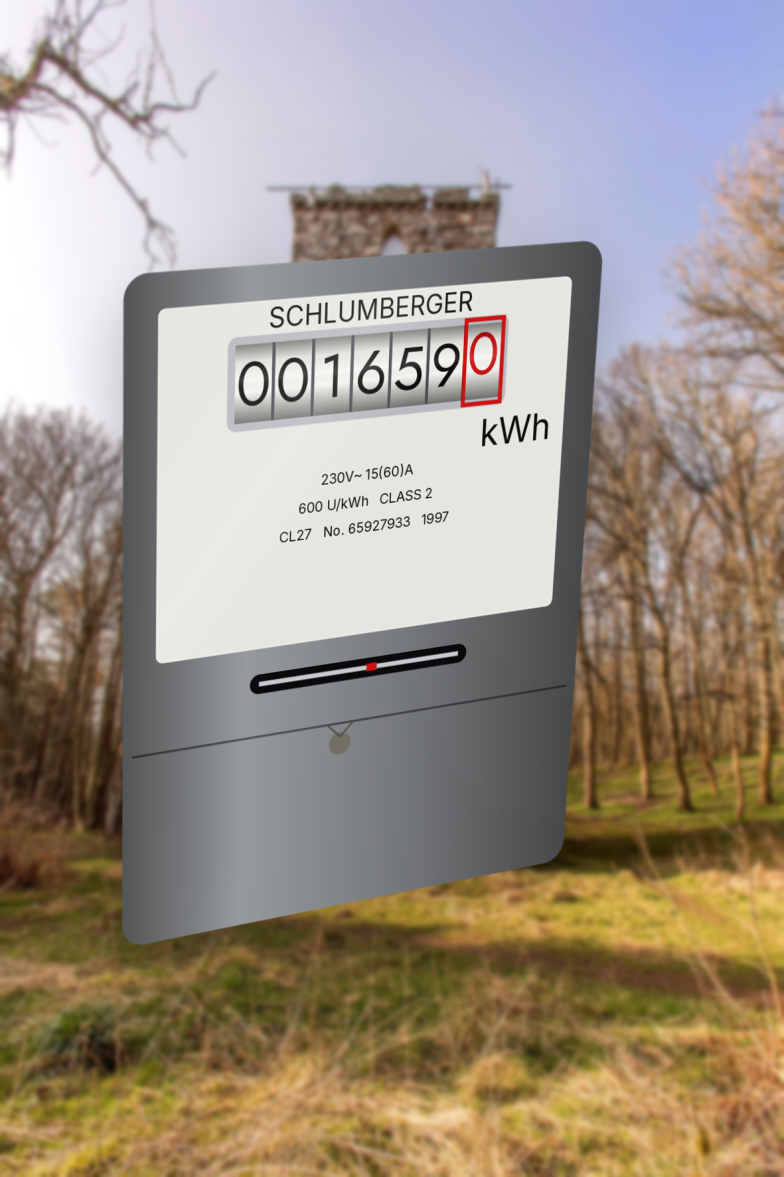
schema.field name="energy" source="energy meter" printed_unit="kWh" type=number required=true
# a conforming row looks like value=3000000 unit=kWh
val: value=1659.0 unit=kWh
